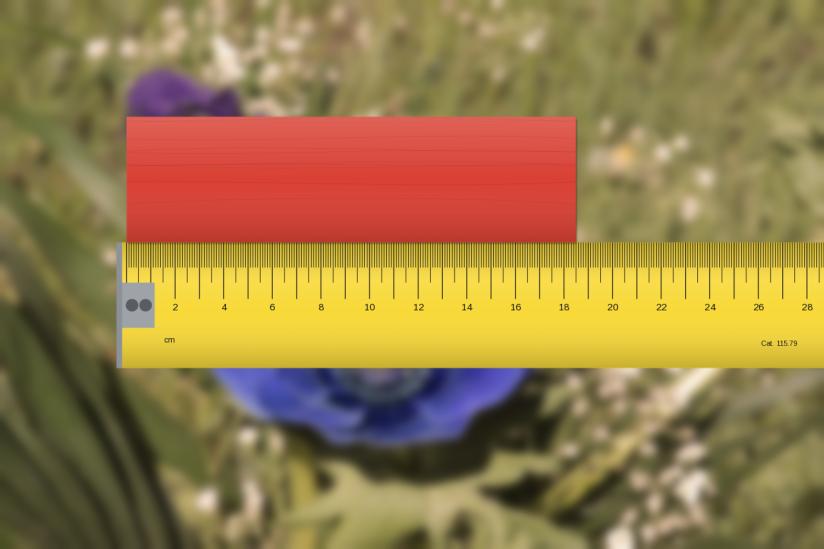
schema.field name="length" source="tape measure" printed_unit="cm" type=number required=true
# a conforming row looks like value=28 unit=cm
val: value=18.5 unit=cm
